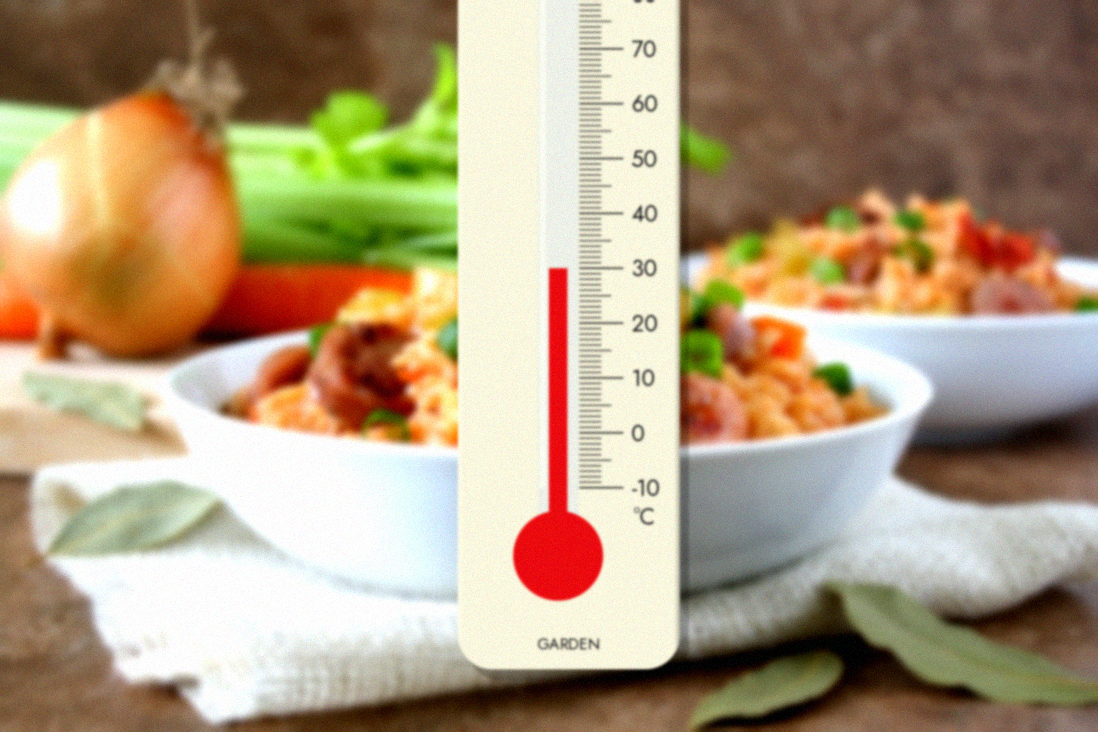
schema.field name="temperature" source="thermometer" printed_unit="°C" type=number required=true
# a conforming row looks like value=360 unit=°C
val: value=30 unit=°C
